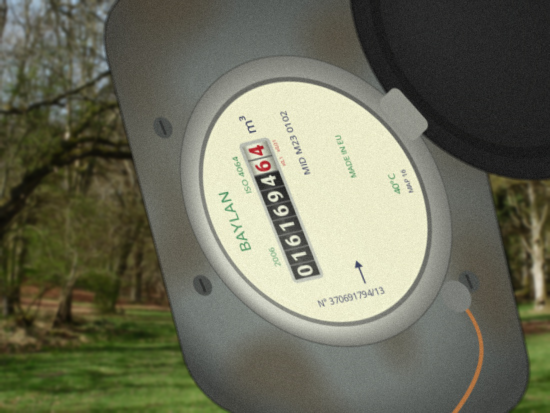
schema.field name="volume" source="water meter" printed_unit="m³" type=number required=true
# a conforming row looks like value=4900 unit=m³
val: value=161694.64 unit=m³
